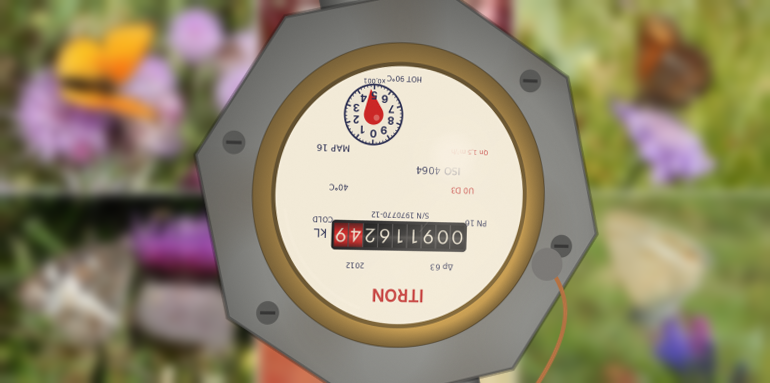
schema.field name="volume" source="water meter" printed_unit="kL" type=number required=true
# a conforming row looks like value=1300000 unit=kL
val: value=91162.494 unit=kL
